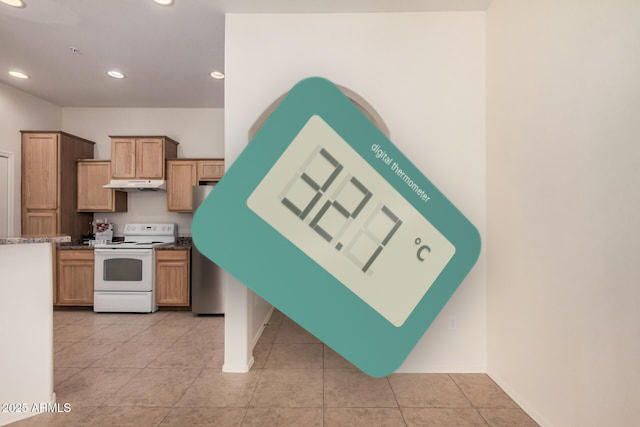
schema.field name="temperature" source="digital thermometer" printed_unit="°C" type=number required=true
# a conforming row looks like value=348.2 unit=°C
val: value=32.7 unit=°C
